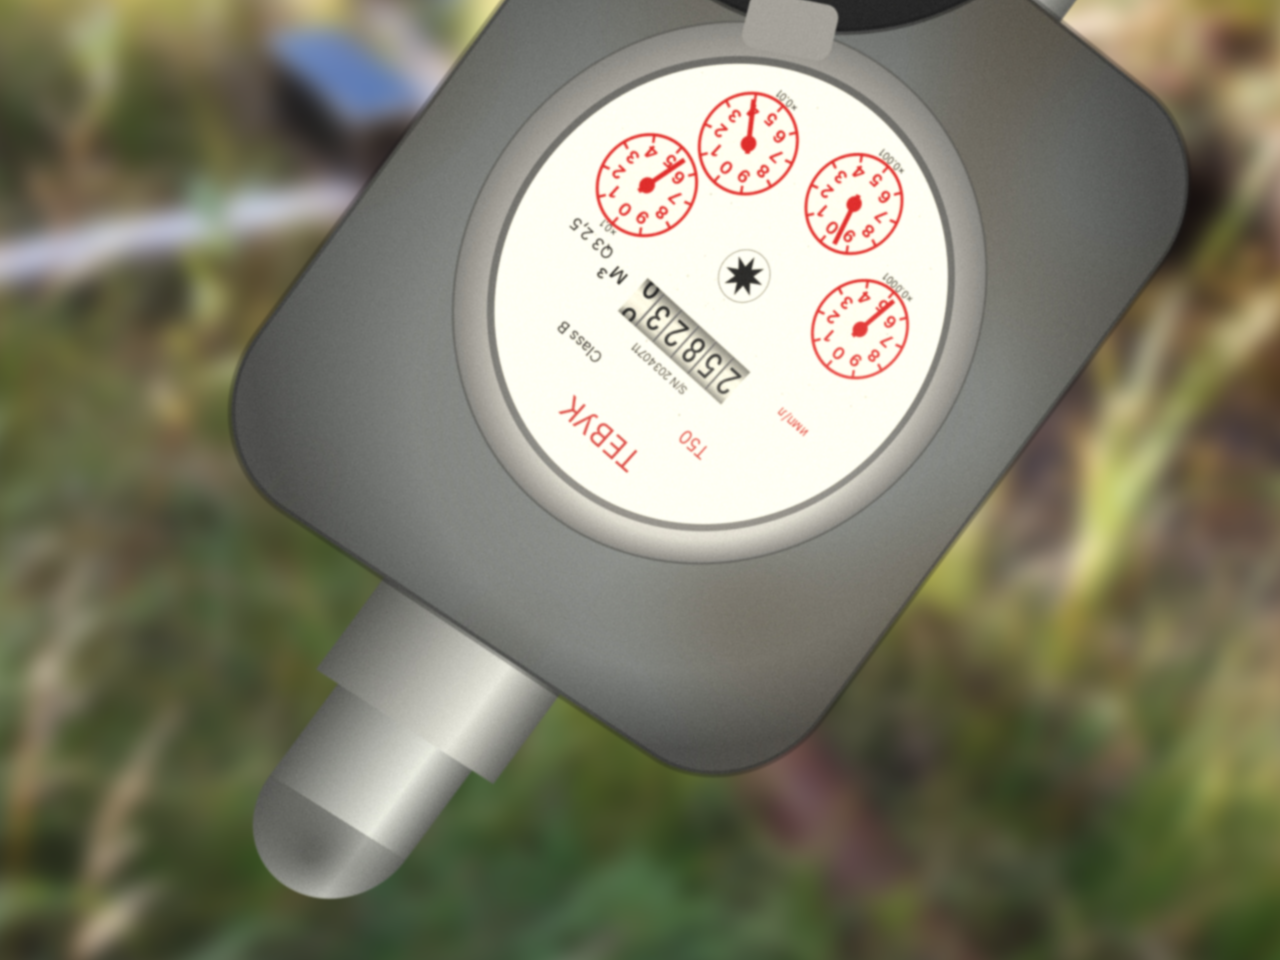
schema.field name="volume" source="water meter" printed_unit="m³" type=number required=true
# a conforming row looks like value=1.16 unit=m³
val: value=258238.5395 unit=m³
